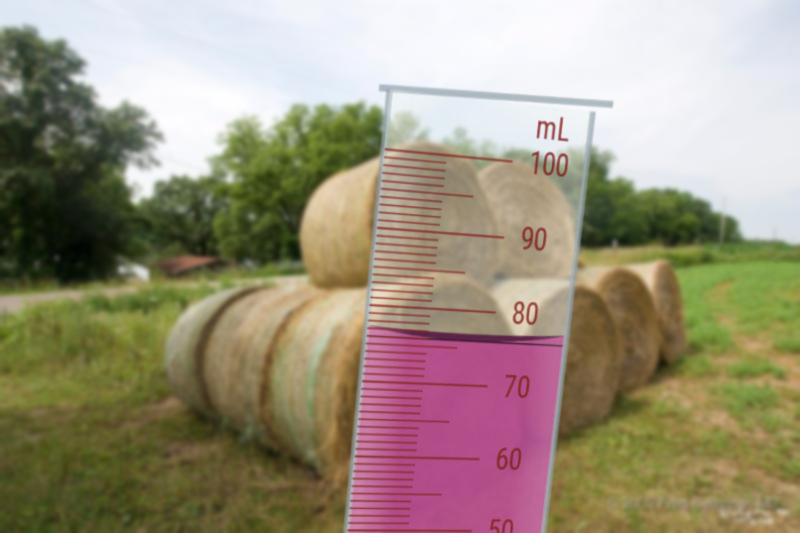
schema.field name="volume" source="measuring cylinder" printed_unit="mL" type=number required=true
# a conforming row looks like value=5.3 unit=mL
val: value=76 unit=mL
